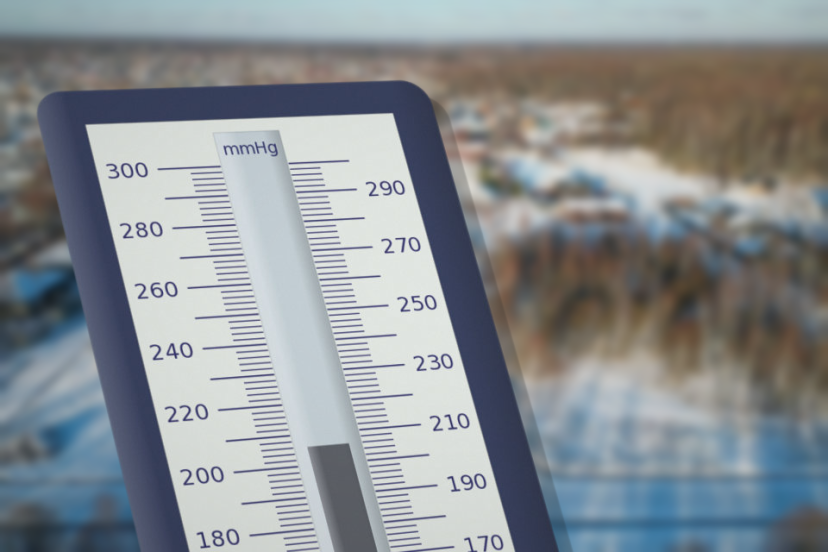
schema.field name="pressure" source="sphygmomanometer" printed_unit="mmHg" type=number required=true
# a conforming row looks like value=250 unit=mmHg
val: value=206 unit=mmHg
